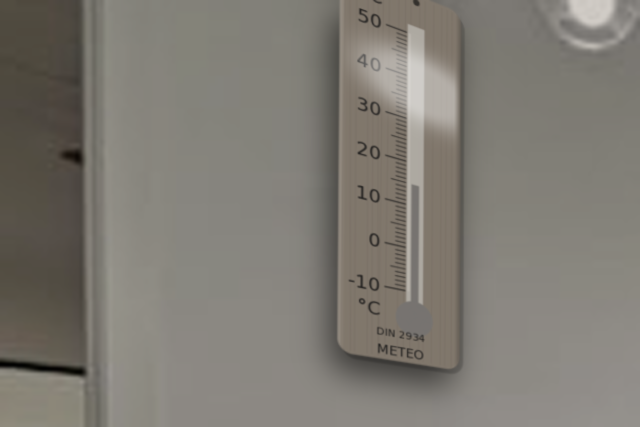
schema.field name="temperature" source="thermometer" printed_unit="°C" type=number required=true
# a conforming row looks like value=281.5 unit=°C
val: value=15 unit=°C
